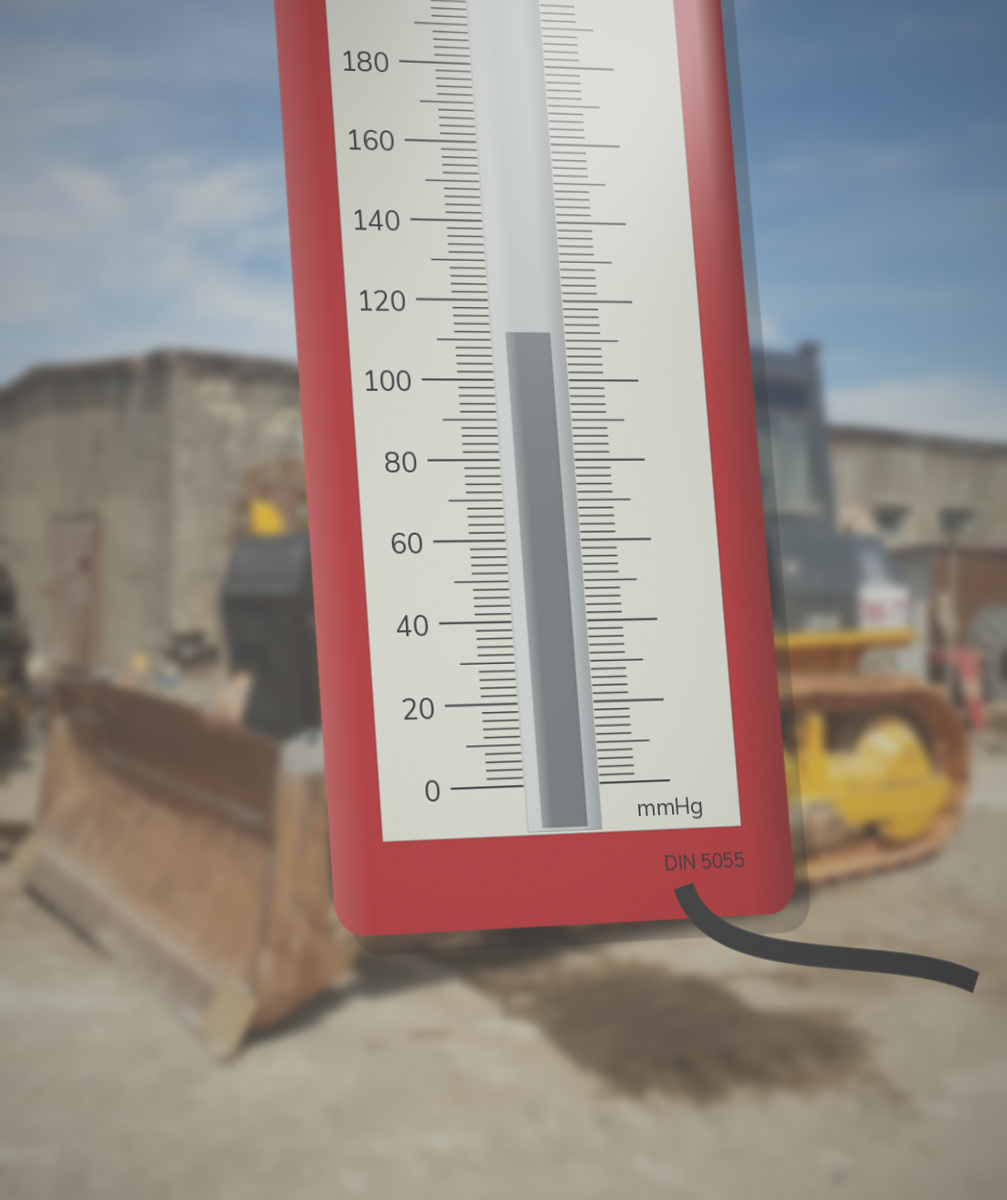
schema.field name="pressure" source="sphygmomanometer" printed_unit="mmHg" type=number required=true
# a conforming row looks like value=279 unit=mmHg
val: value=112 unit=mmHg
